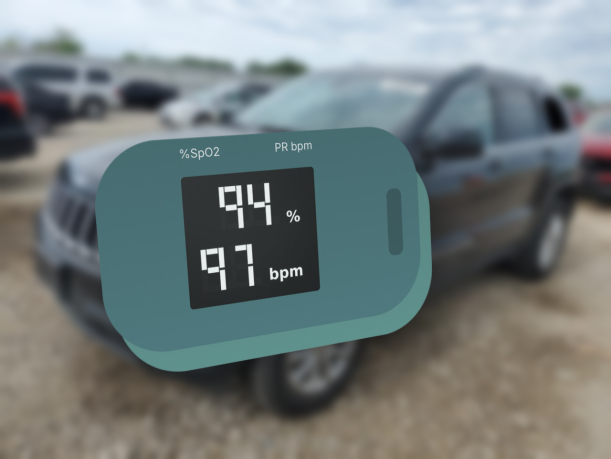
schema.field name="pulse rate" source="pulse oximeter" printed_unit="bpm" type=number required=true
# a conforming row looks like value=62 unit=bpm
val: value=97 unit=bpm
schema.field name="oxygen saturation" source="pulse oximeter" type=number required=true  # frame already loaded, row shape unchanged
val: value=94 unit=%
